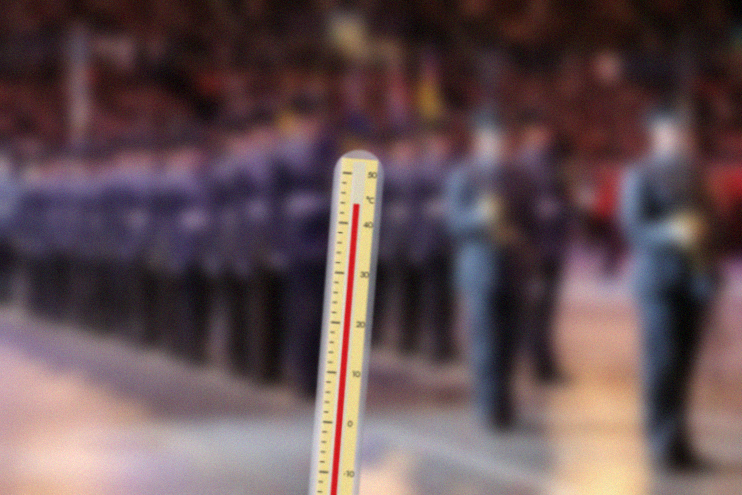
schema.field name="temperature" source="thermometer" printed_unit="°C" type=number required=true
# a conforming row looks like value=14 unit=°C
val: value=44 unit=°C
